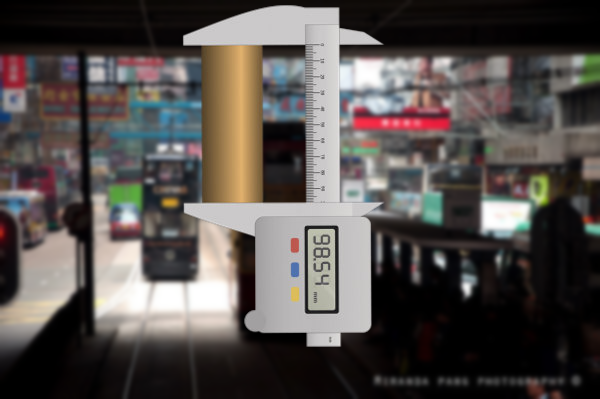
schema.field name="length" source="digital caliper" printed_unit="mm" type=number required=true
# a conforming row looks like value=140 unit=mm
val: value=98.54 unit=mm
